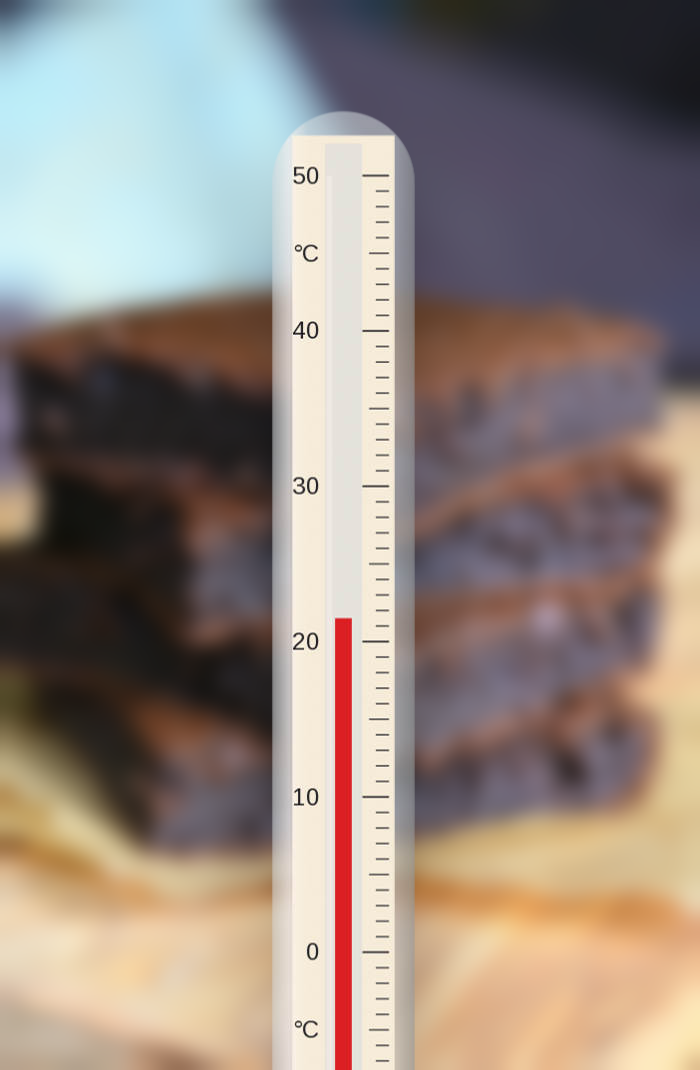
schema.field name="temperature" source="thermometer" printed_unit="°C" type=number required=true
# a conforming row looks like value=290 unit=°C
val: value=21.5 unit=°C
